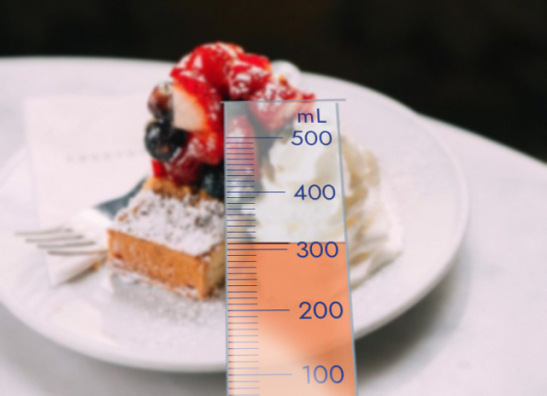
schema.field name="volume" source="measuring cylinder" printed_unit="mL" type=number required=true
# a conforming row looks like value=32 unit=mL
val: value=310 unit=mL
